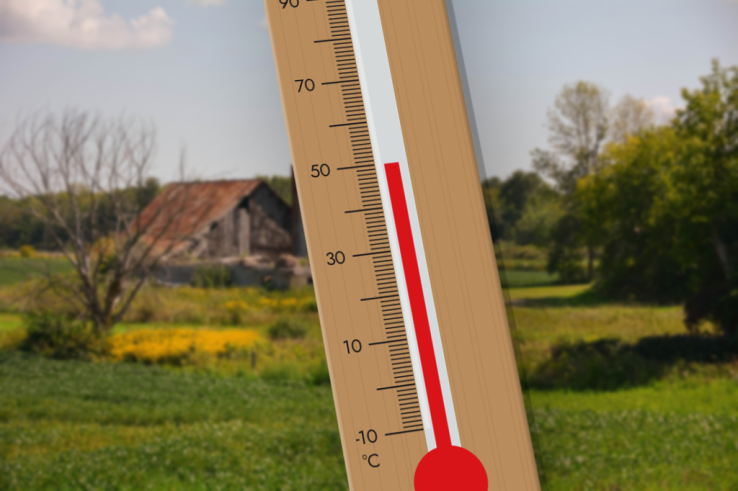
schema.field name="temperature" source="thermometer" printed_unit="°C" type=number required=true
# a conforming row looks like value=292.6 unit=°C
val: value=50 unit=°C
